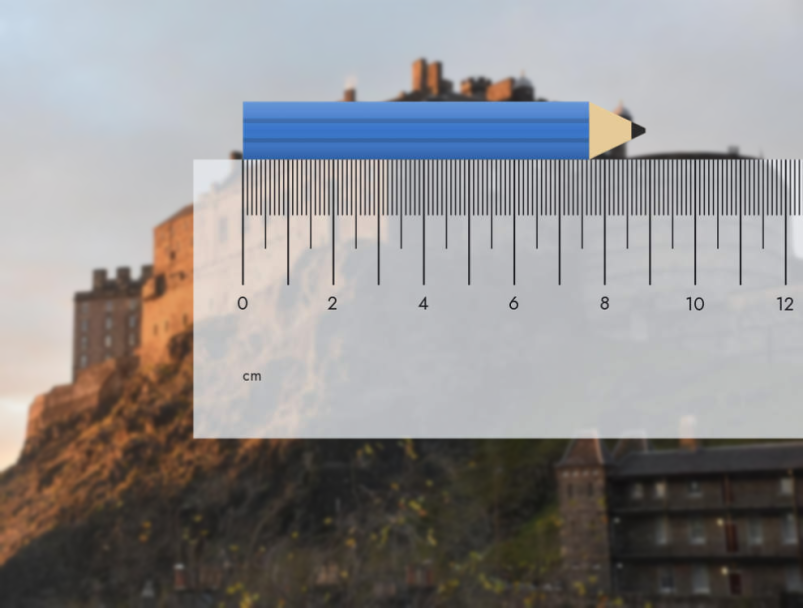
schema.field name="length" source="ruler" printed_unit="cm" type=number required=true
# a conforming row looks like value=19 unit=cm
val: value=8.9 unit=cm
